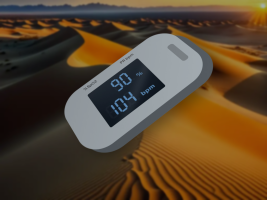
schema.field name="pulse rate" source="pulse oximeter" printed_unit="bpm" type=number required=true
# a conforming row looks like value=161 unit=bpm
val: value=104 unit=bpm
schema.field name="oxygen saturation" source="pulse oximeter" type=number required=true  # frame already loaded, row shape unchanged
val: value=90 unit=%
